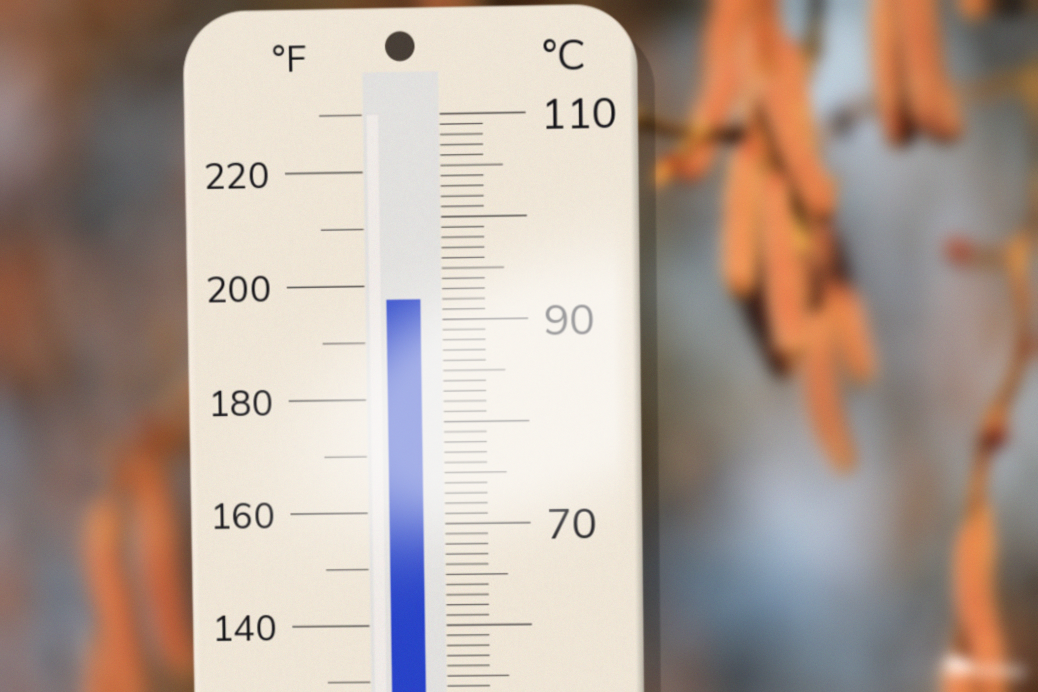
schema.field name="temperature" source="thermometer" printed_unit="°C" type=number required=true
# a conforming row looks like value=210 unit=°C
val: value=92 unit=°C
